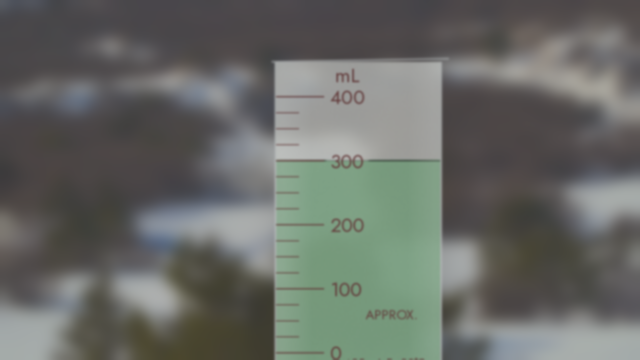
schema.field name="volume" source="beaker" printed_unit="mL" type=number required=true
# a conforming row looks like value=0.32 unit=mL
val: value=300 unit=mL
